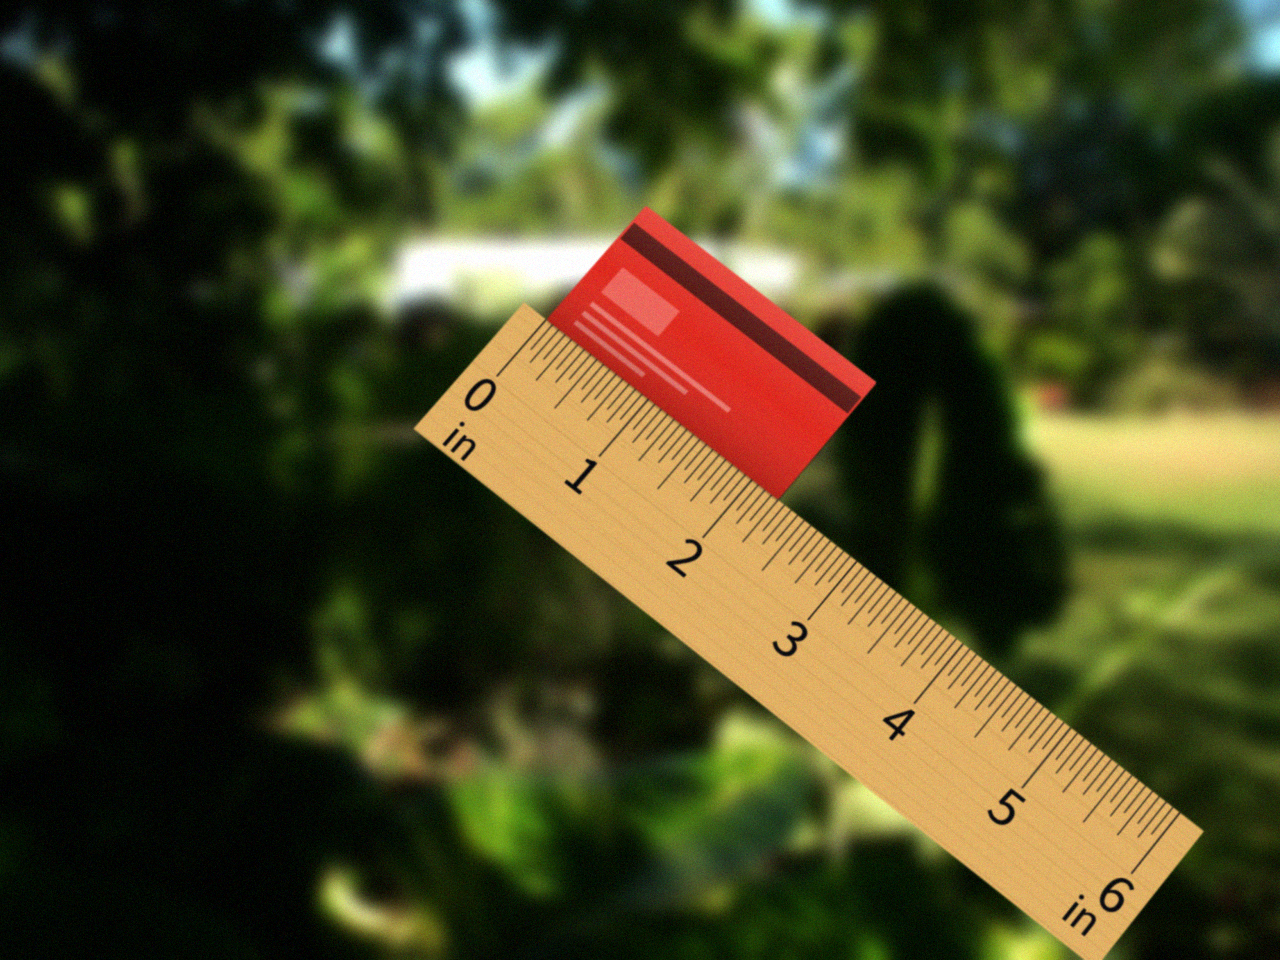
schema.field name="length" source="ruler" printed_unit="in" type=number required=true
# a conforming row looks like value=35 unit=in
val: value=2.25 unit=in
